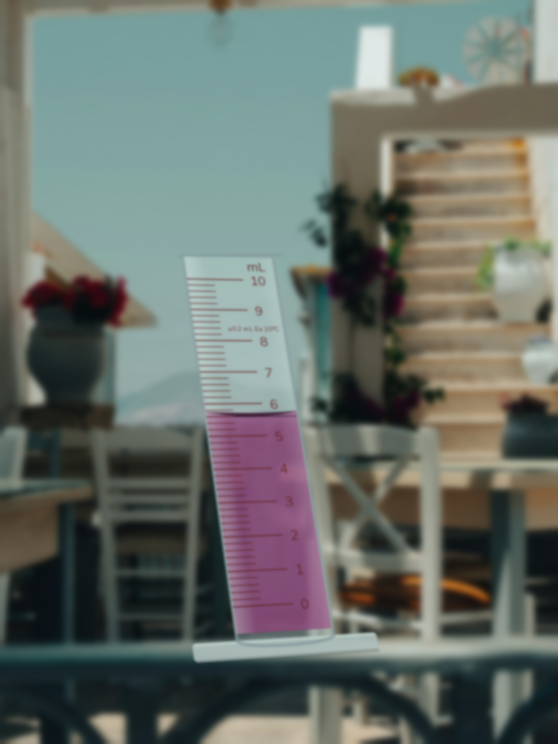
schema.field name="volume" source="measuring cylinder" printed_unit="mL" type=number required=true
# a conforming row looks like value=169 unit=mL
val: value=5.6 unit=mL
